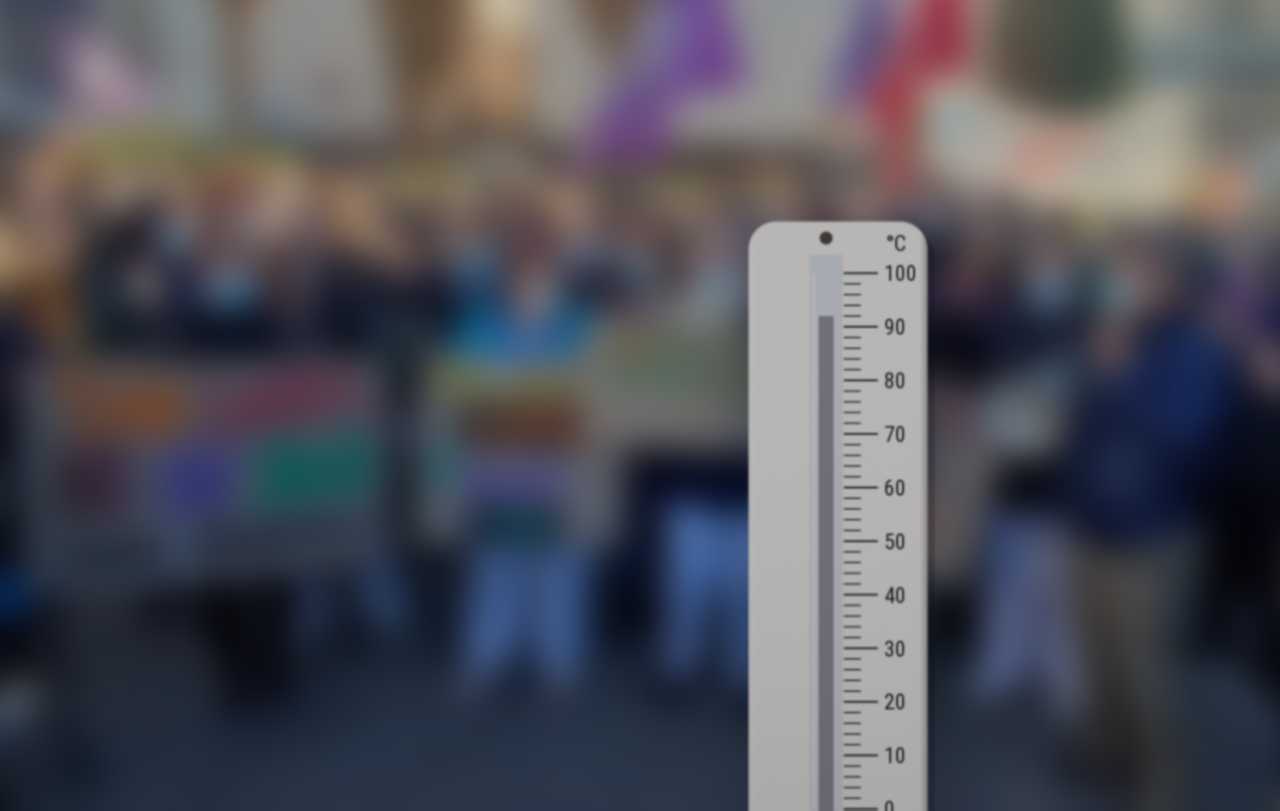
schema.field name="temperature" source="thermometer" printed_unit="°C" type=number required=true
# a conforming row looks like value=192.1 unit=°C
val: value=92 unit=°C
